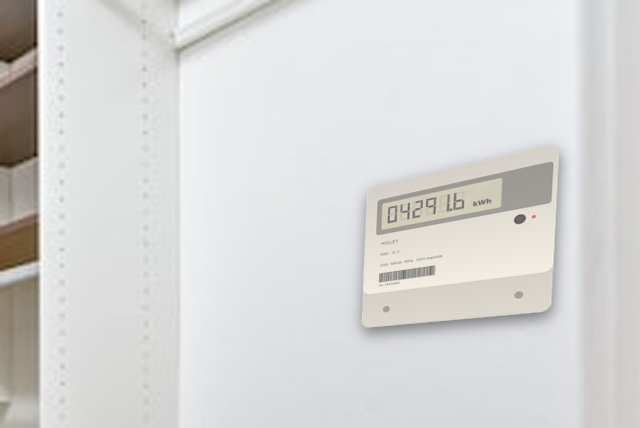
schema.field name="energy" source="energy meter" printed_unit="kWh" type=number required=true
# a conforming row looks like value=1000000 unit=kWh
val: value=4291.6 unit=kWh
